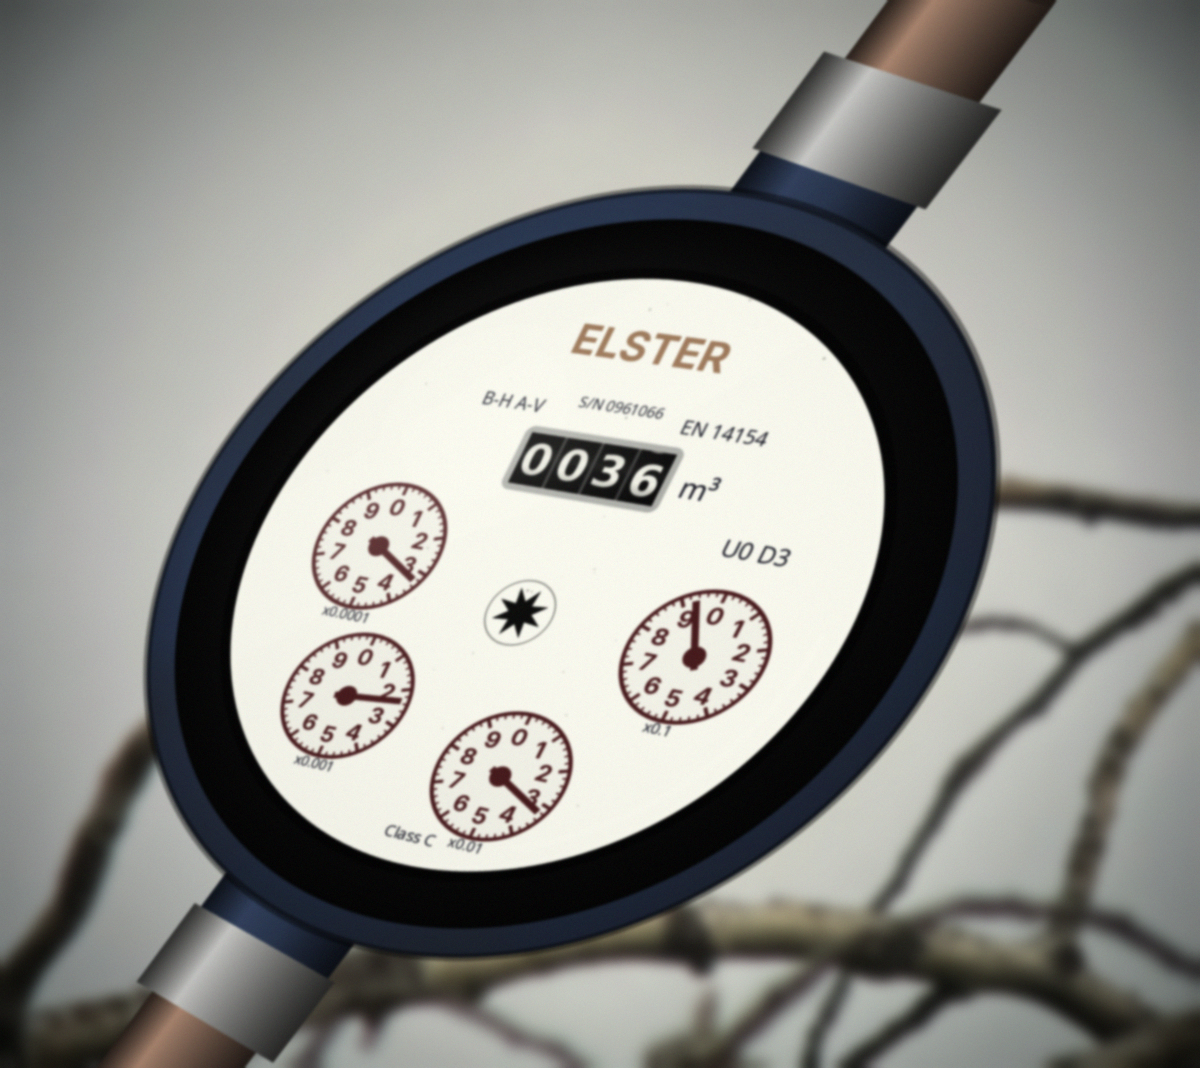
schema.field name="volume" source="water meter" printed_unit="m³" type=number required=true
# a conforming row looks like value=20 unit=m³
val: value=35.9323 unit=m³
